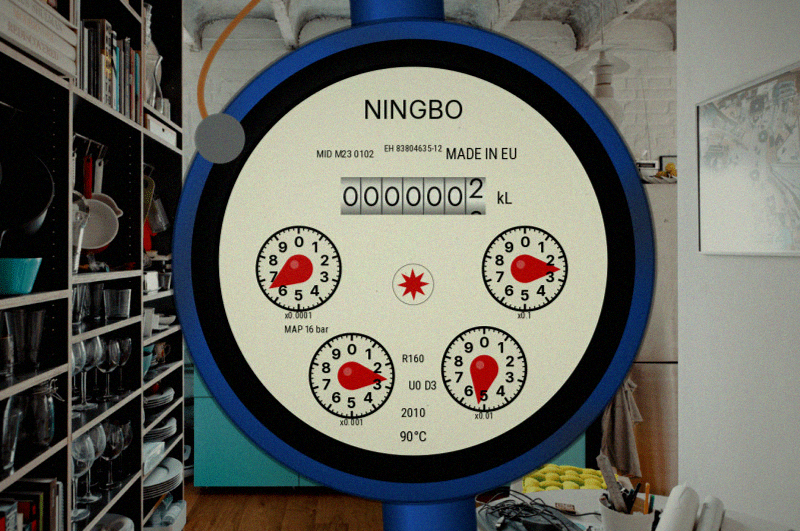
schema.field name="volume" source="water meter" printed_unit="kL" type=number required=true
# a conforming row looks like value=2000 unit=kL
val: value=2.2526 unit=kL
